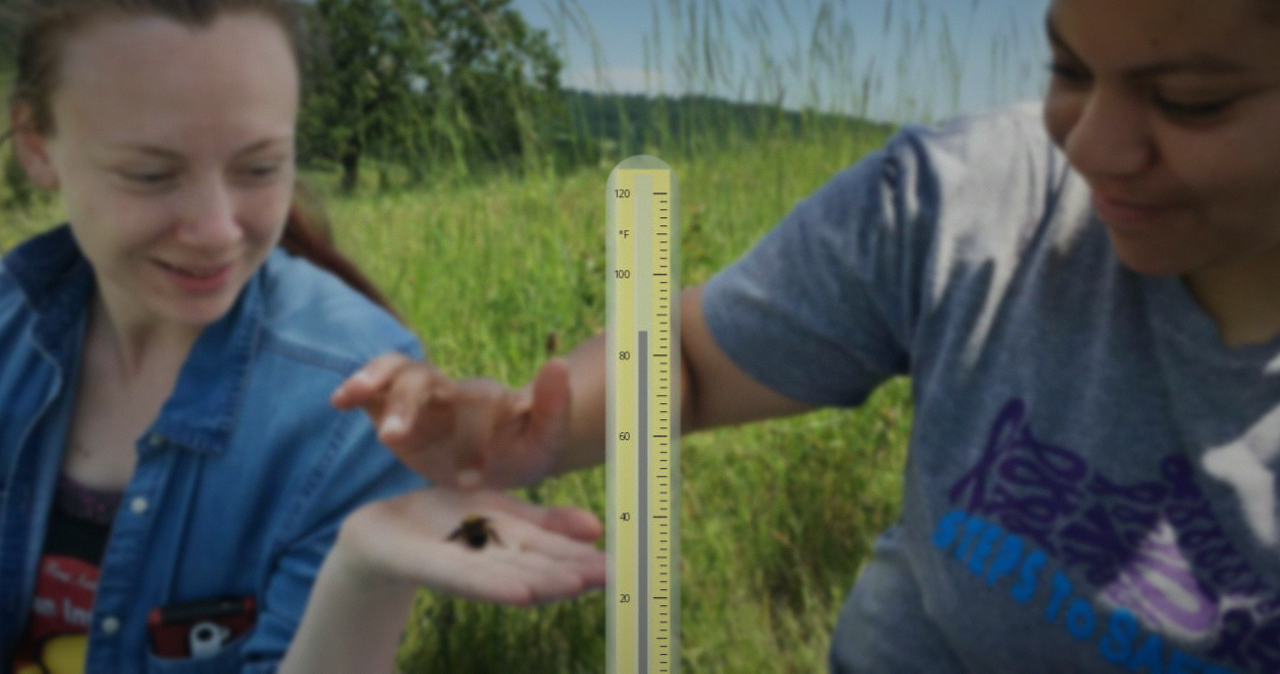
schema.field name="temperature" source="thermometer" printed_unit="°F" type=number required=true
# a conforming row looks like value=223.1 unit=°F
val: value=86 unit=°F
